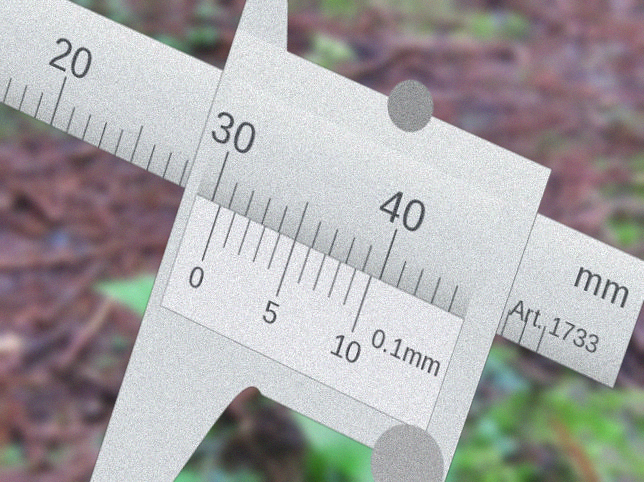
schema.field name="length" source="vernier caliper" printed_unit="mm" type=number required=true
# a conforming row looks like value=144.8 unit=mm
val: value=30.5 unit=mm
